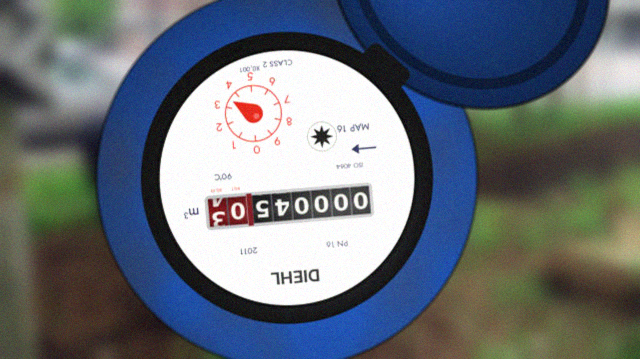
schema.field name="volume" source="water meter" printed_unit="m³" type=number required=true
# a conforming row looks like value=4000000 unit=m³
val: value=45.033 unit=m³
